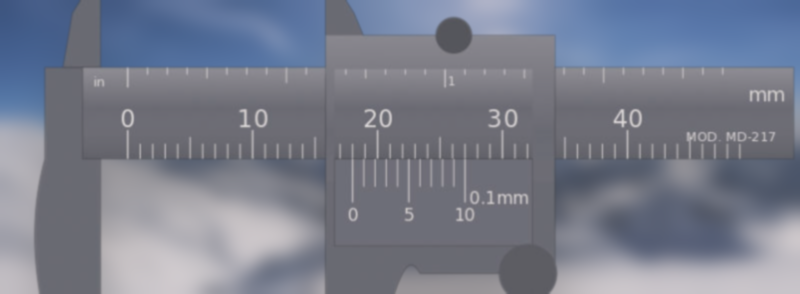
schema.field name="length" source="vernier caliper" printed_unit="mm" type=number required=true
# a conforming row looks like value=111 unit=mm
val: value=18.0 unit=mm
